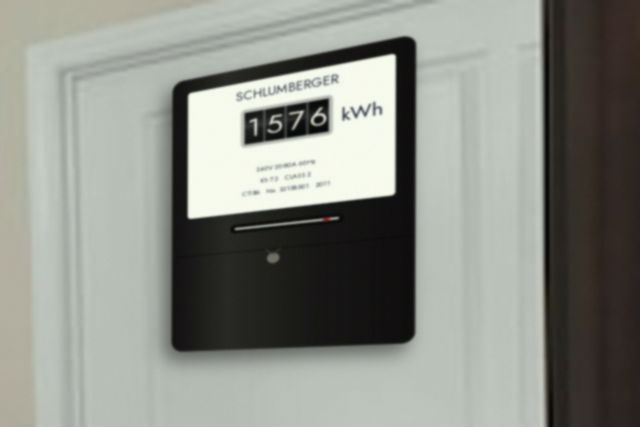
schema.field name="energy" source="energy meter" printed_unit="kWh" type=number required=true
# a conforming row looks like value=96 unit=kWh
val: value=1576 unit=kWh
